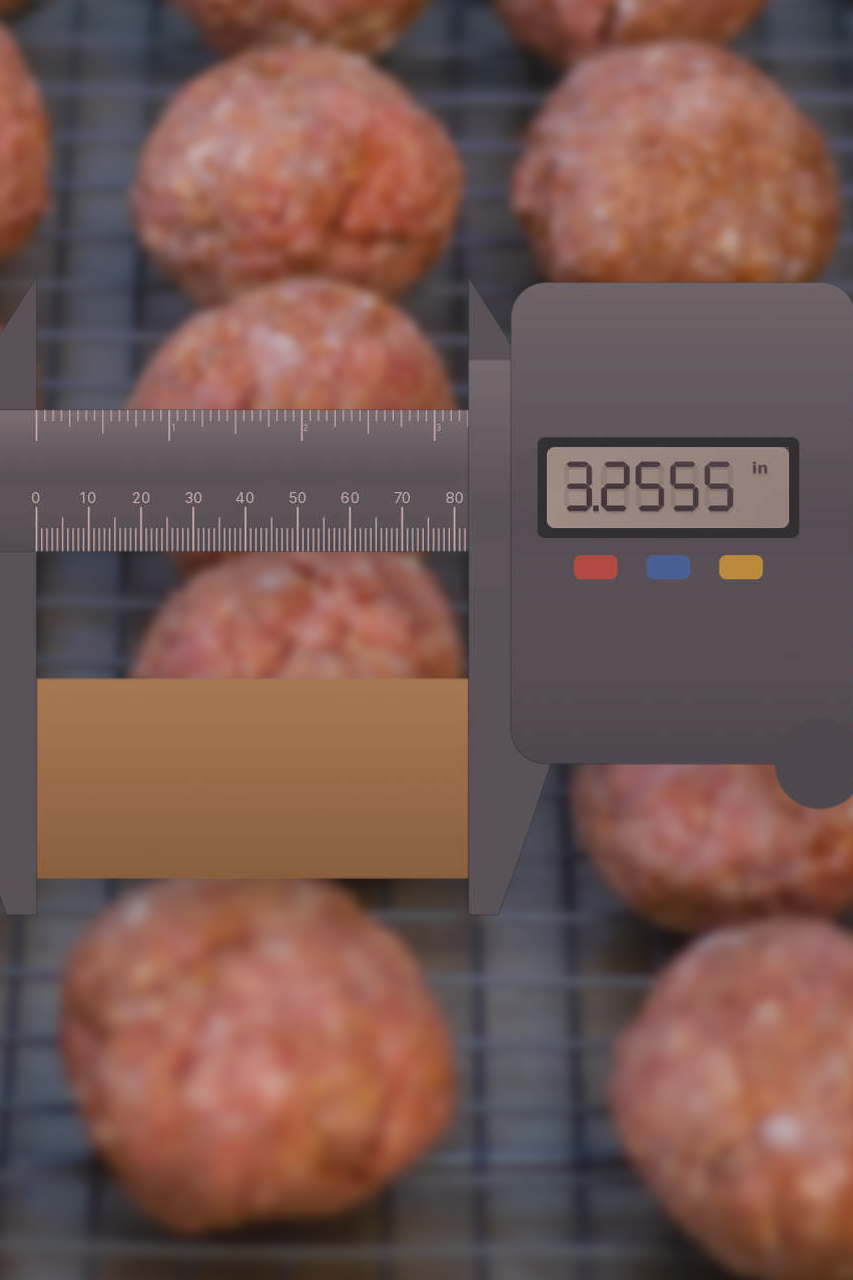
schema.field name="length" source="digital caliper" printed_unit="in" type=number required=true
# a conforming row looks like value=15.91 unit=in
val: value=3.2555 unit=in
